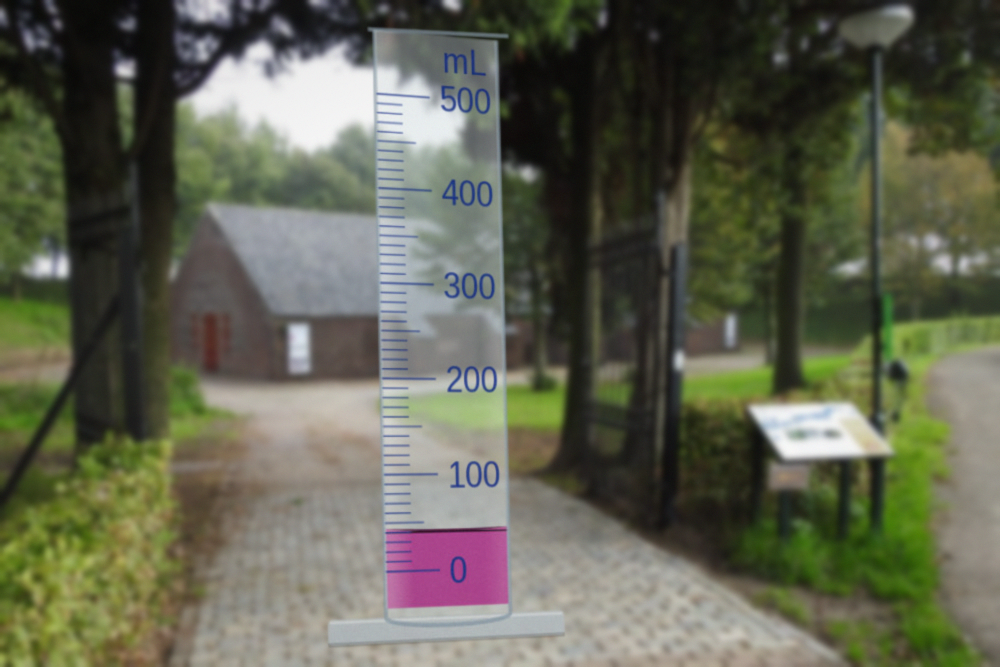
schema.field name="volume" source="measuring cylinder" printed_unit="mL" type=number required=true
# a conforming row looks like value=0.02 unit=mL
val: value=40 unit=mL
